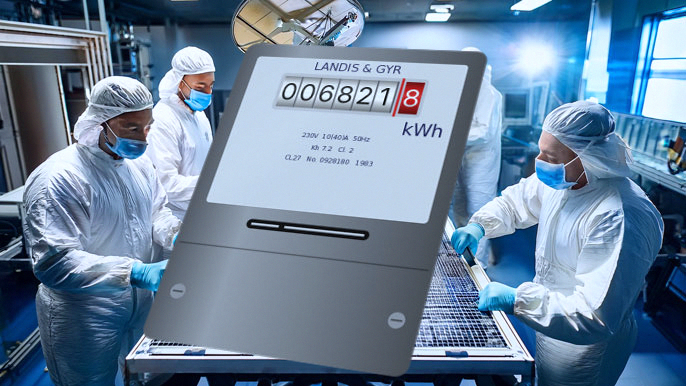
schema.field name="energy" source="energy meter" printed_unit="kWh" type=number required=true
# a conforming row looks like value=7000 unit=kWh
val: value=6821.8 unit=kWh
